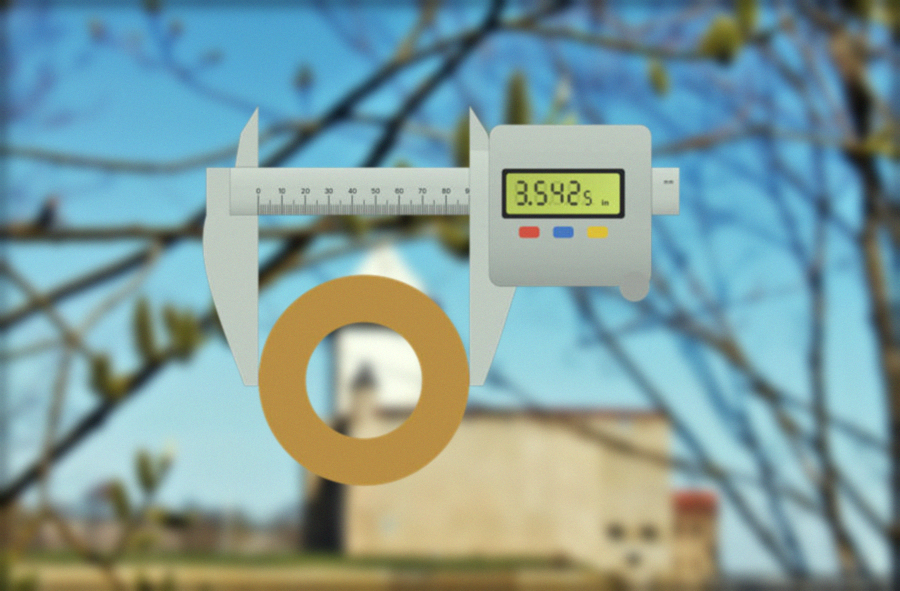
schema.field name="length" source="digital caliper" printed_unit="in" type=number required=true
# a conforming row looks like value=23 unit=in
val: value=3.5425 unit=in
